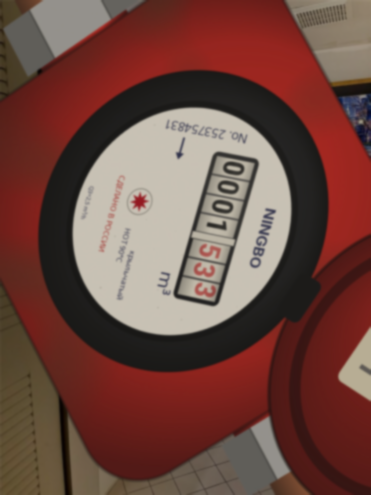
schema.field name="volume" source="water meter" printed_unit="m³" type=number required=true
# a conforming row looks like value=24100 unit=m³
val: value=1.533 unit=m³
